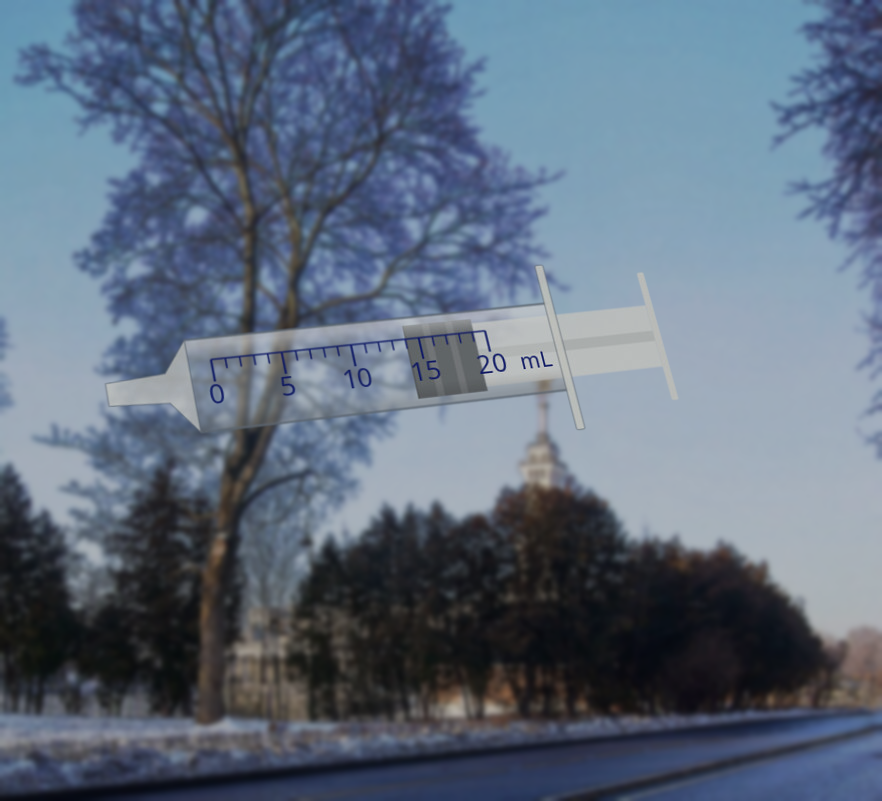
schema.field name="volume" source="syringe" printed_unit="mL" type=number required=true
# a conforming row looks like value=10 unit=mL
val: value=14 unit=mL
